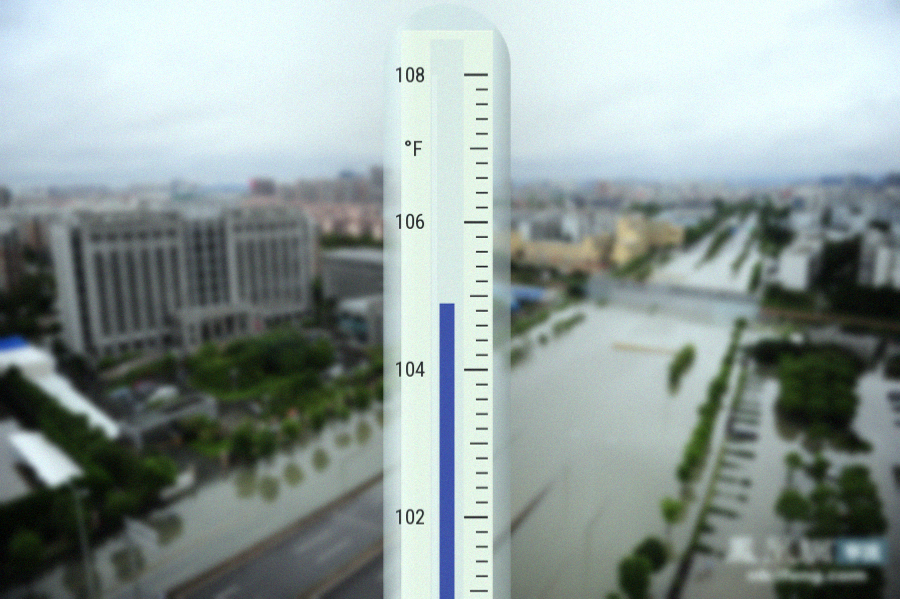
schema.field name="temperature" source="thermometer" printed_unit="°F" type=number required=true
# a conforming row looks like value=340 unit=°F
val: value=104.9 unit=°F
